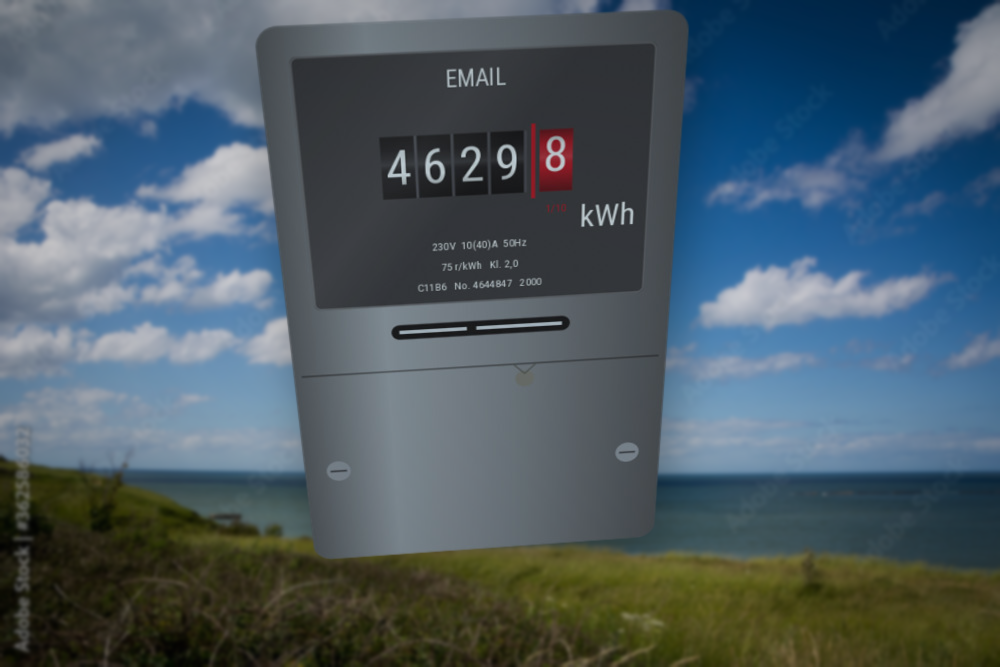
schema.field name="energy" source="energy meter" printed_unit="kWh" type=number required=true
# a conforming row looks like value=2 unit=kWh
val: value=4629.8 unit=kWh
